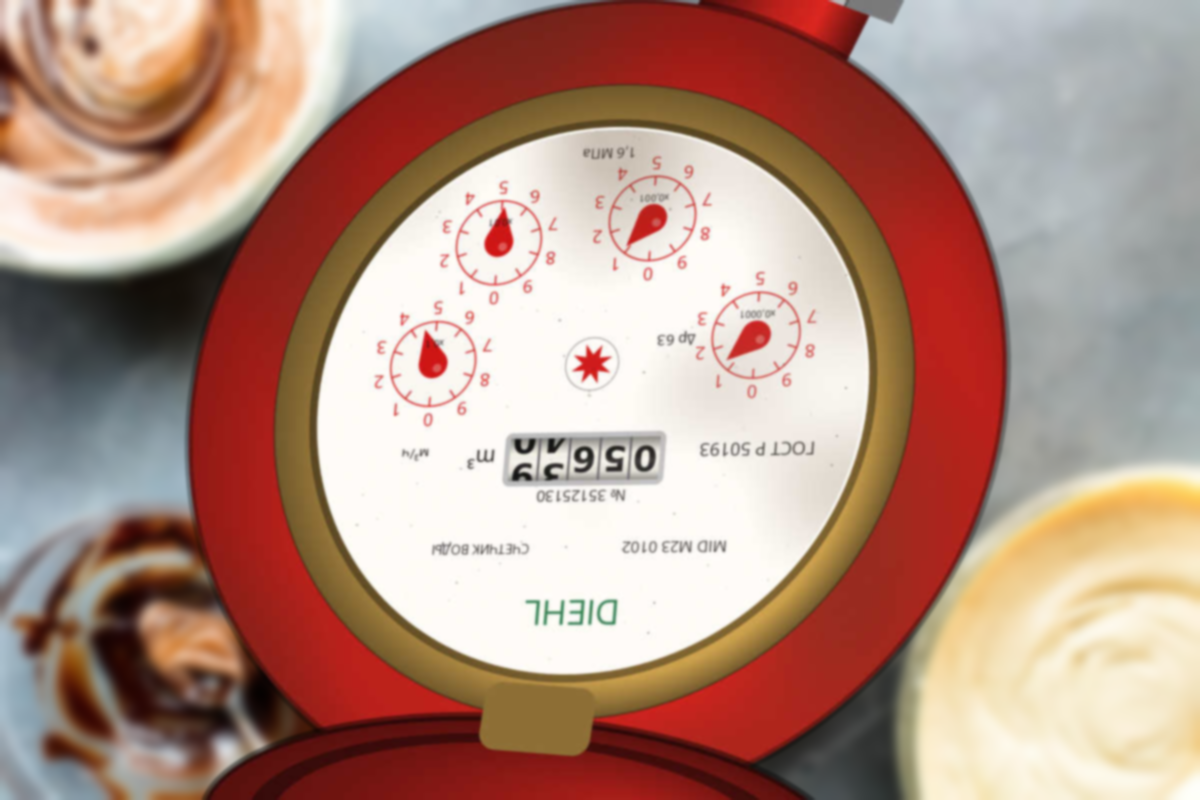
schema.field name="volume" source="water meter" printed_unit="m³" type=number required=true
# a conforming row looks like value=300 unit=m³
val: value=5639.4511 unit=m³
